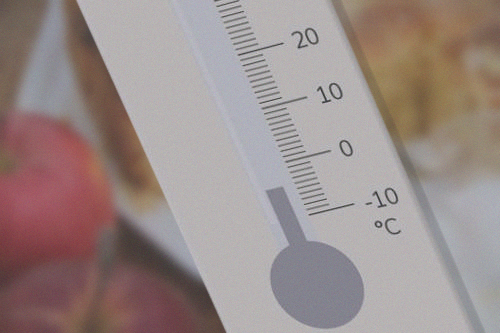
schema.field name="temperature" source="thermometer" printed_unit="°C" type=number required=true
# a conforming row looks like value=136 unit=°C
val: value=-4 unit=°C
